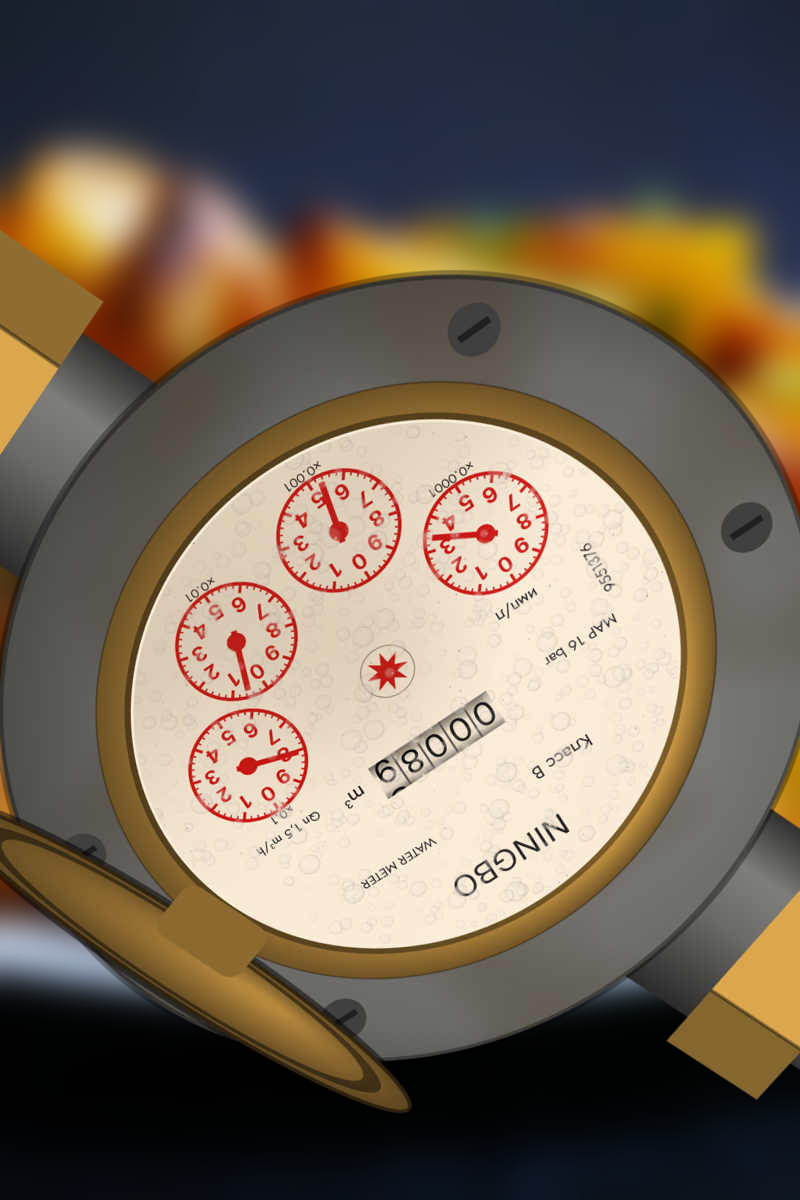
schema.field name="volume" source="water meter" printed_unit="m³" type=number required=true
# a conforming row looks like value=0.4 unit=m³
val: value=88.8053 unit=m³
